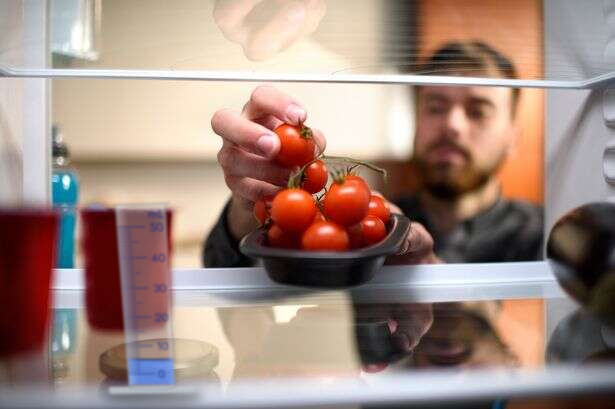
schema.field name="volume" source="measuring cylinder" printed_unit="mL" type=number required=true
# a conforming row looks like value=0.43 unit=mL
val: value=5 unit=mL
